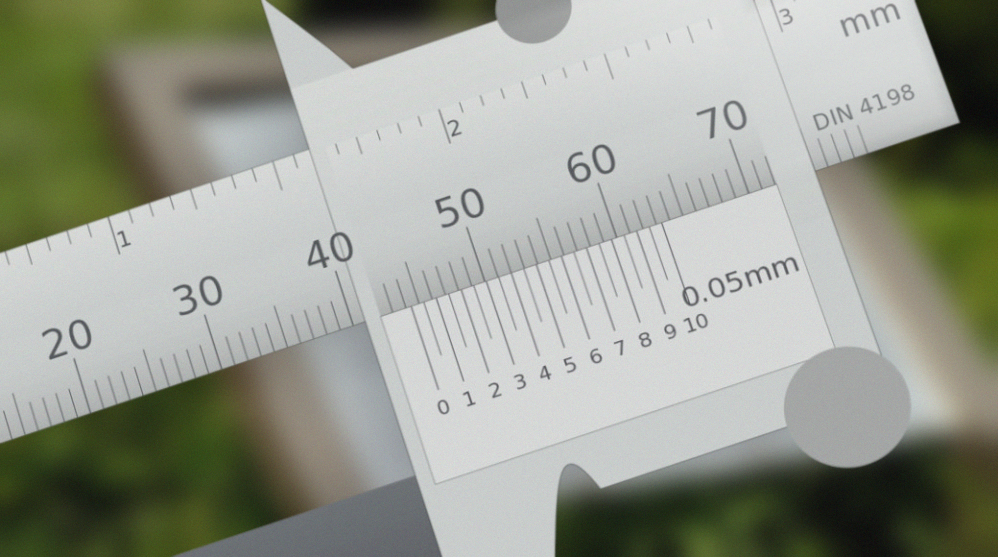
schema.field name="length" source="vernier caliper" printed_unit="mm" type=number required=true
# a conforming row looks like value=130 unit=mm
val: value=44.4 unit=mm
